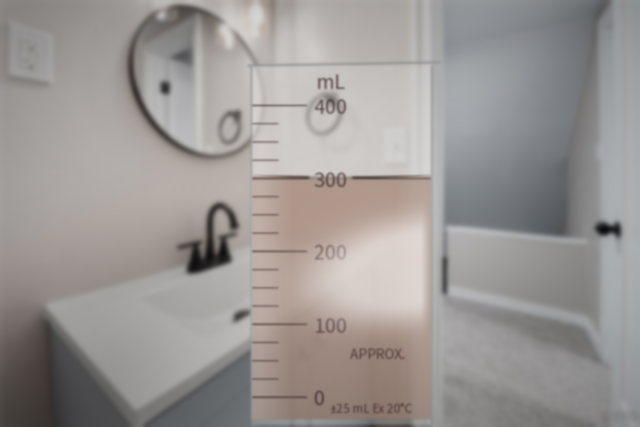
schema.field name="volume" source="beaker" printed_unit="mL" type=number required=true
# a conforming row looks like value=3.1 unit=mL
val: value=300 unit=mL
